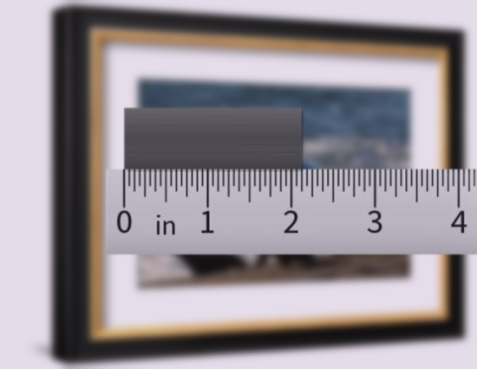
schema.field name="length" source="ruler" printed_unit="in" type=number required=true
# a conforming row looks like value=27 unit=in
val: value=2.125 unit=in
